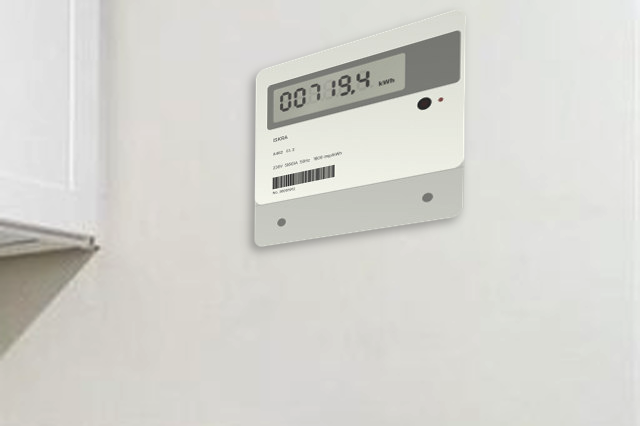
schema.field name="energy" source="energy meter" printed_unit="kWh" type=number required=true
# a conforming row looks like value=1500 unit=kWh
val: value=719.4 unit=kWh
